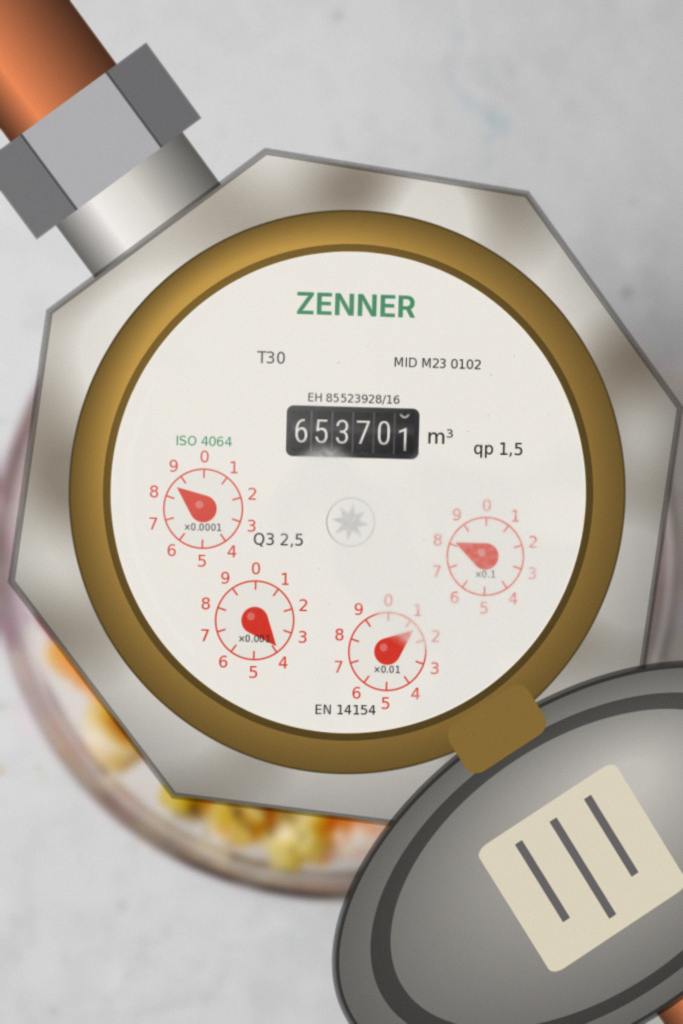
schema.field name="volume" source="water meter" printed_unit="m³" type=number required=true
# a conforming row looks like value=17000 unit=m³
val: value=653700.8138 unit=m³
